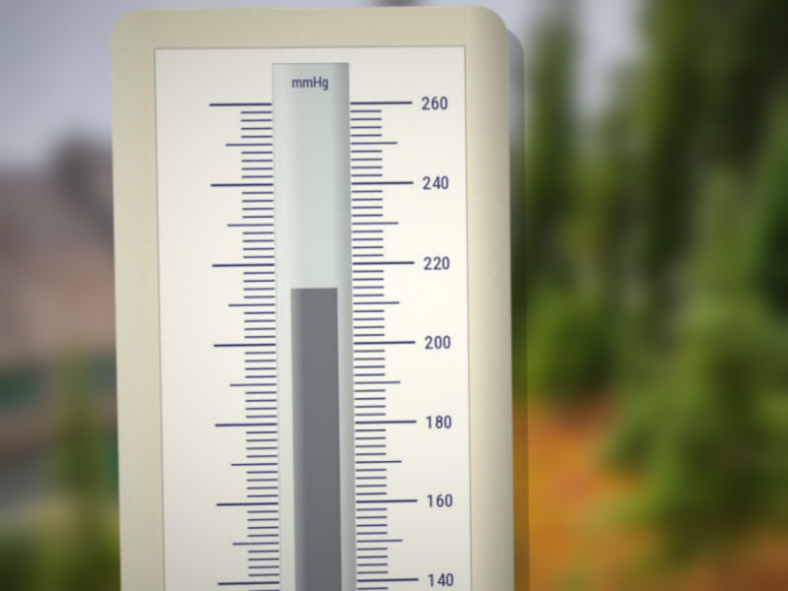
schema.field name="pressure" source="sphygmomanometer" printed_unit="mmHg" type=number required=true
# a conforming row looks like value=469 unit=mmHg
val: value=214 unit=mmHg
